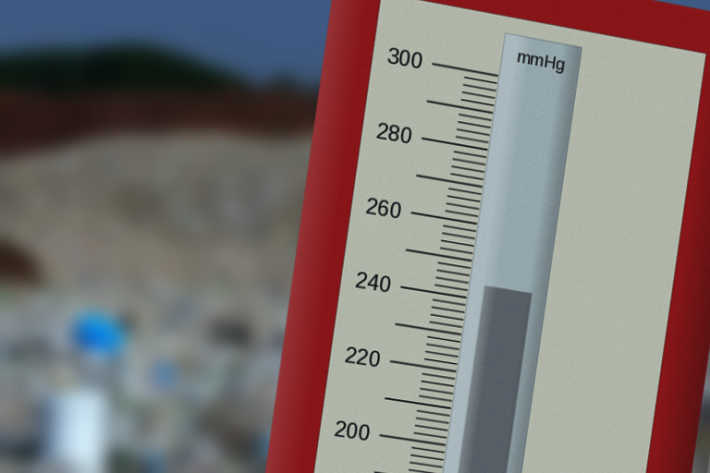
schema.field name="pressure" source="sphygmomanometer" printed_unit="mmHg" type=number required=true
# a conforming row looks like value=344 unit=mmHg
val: value=244 unit=mmHg
